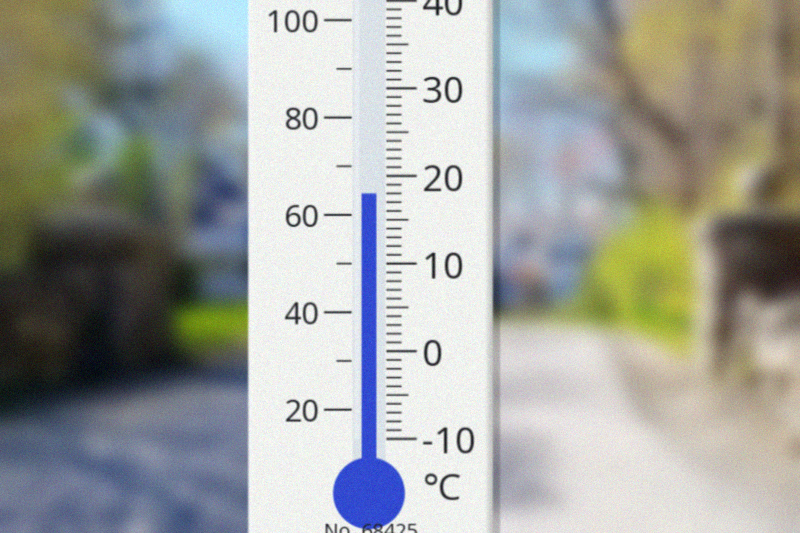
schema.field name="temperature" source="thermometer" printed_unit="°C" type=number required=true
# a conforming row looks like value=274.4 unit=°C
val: value=18 unit=°C
